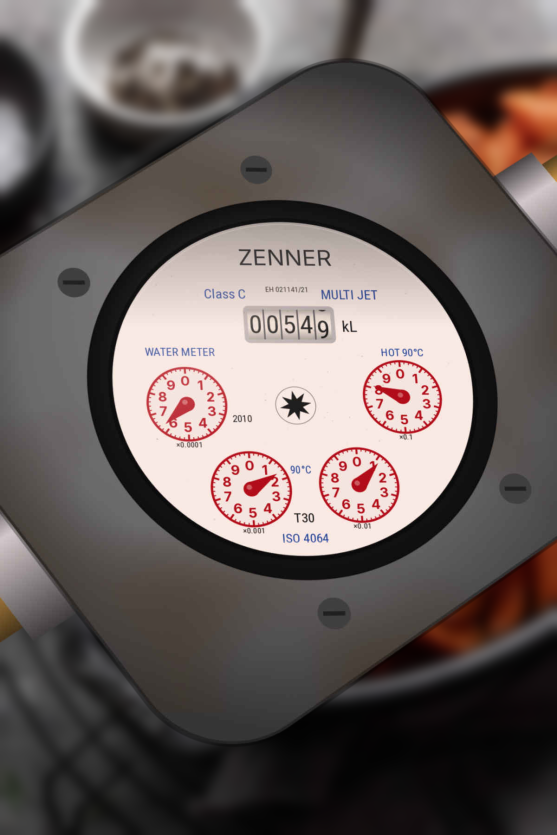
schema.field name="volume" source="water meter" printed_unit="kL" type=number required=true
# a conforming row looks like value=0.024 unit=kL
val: value=548.8116 unit=kL
